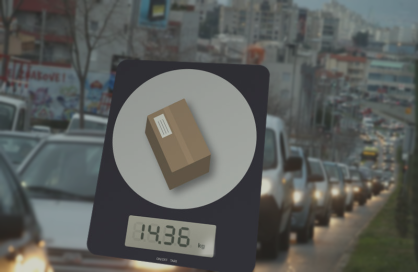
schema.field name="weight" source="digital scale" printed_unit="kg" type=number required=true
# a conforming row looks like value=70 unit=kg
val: value=14.36 unit=kg
